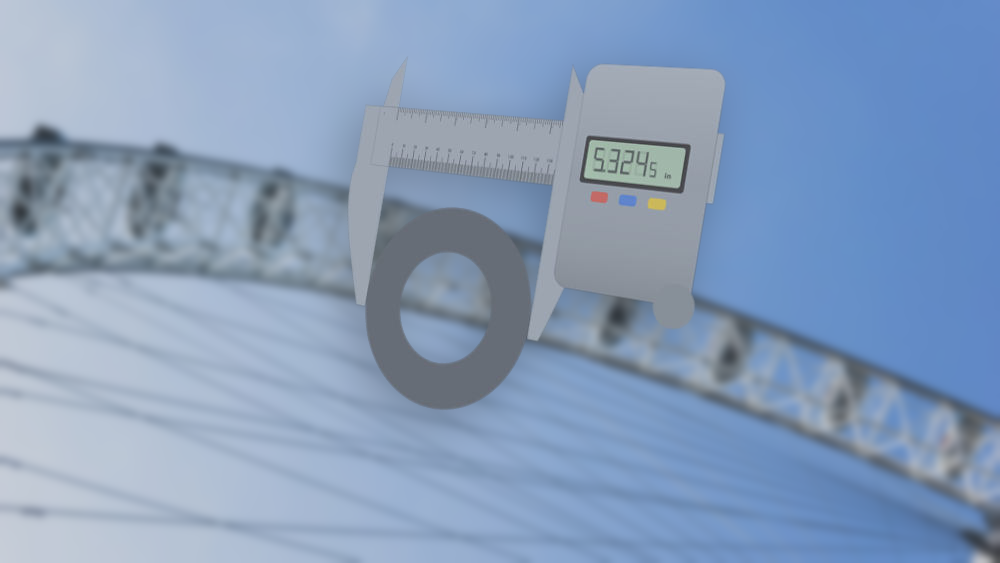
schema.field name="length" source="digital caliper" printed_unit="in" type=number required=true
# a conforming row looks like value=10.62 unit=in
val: value=5.3245 unit=in
